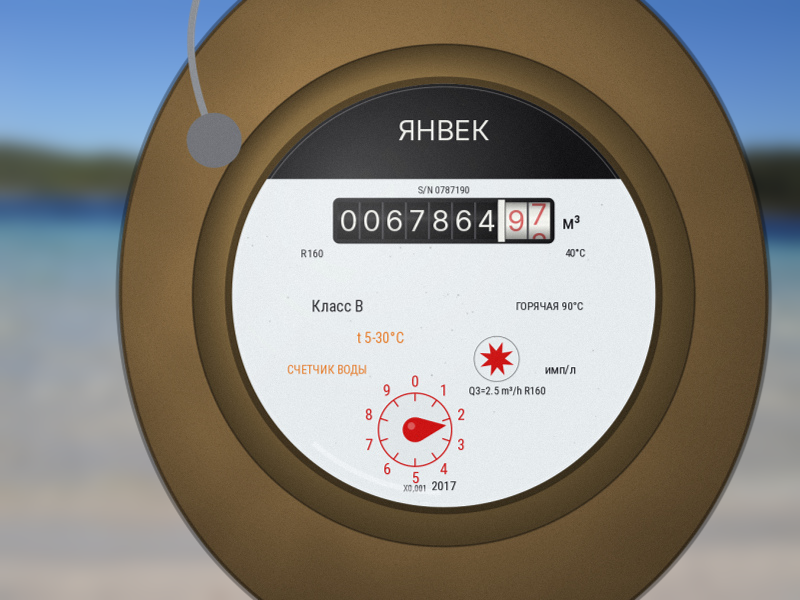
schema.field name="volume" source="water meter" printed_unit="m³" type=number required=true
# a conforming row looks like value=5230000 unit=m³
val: value=67864.972 unit=m³
